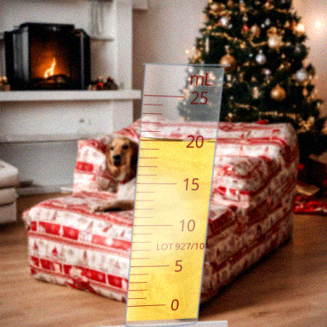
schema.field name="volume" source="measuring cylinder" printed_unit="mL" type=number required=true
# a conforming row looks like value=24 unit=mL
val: value=20 unit=mL
